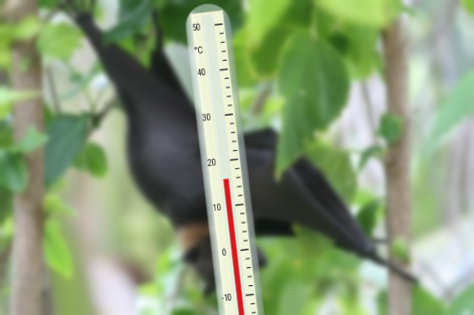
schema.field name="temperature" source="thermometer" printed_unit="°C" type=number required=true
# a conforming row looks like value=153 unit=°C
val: value=16 unit=°C
